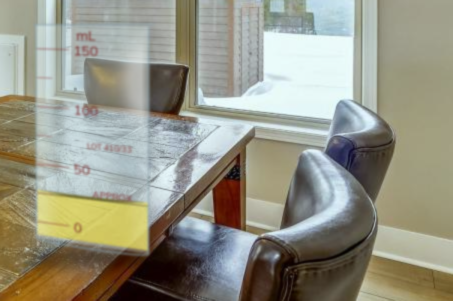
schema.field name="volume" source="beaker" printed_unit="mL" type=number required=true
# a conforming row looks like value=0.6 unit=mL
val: value=25 unit=mL
